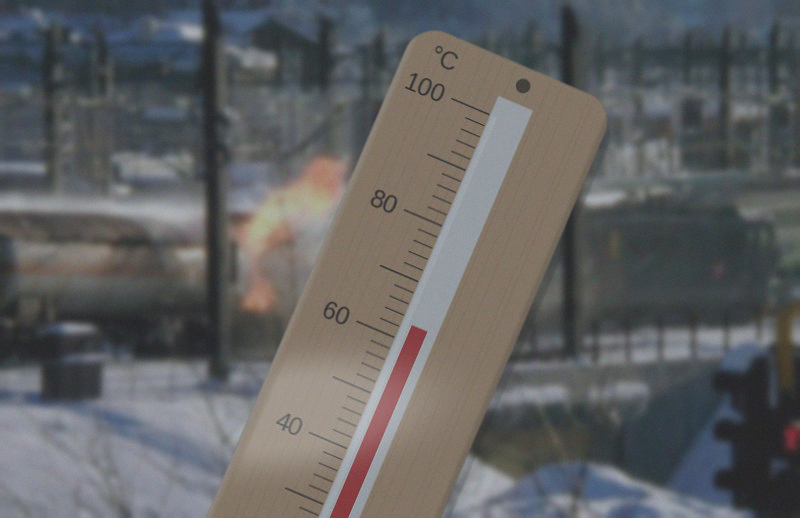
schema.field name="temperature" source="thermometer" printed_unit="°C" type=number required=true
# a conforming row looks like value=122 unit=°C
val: value=63 unit=°C
